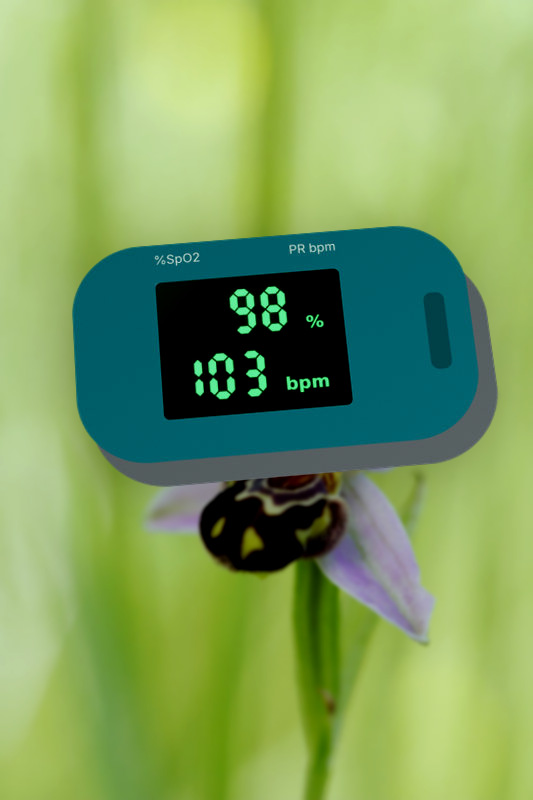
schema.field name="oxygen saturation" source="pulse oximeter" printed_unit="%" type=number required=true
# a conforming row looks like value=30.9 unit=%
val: value=98 unit=%
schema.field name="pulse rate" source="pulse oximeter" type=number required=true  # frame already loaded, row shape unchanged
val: value=103 unit=bpm
